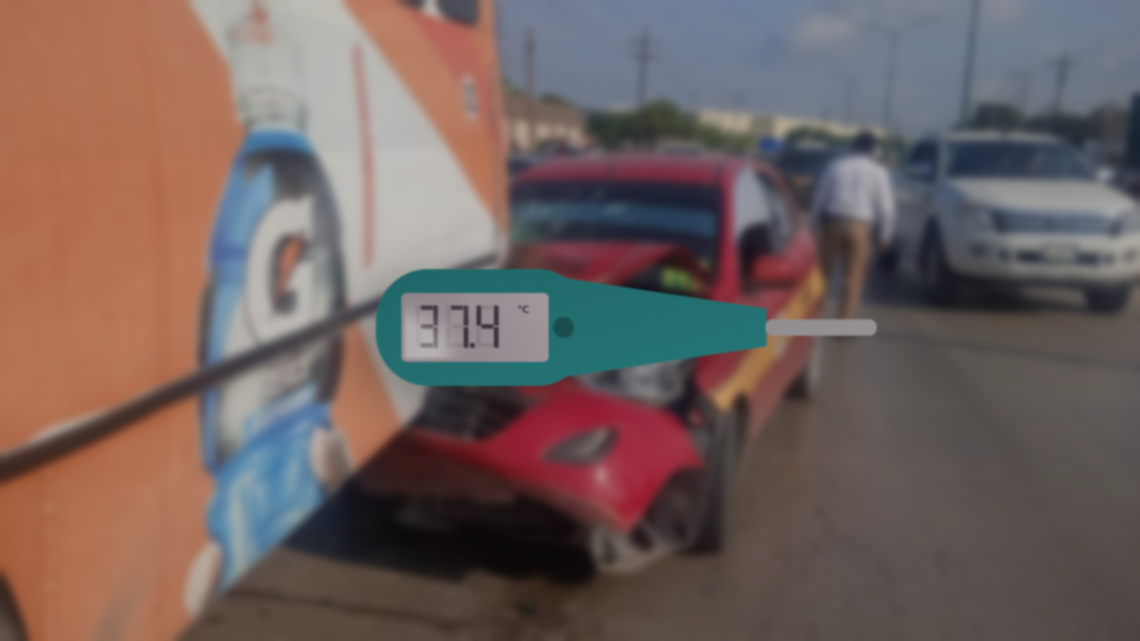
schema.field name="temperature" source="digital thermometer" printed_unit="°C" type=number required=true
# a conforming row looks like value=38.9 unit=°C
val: value=37.4 unit=°C
